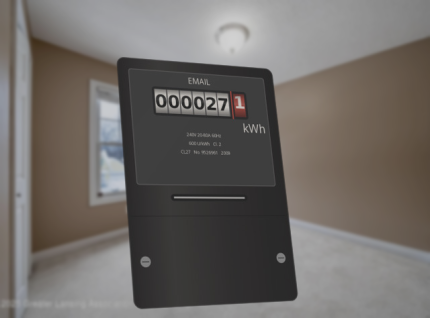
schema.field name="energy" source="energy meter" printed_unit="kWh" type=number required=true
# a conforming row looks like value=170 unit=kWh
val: value=27.1 unit=kWh
